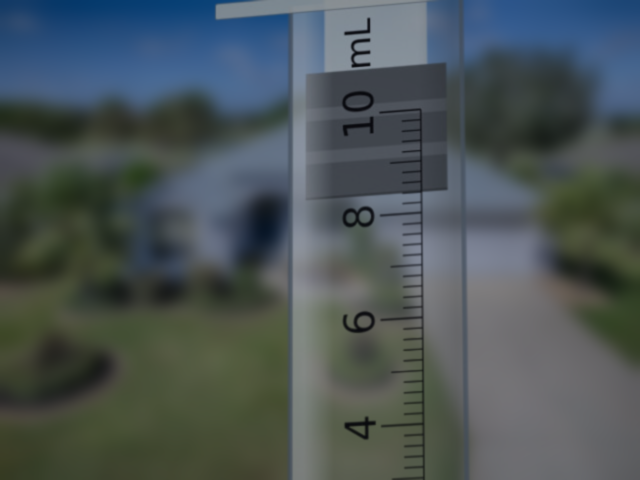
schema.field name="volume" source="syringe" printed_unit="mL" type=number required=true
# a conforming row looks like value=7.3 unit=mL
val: value=8.4 unit=mL
